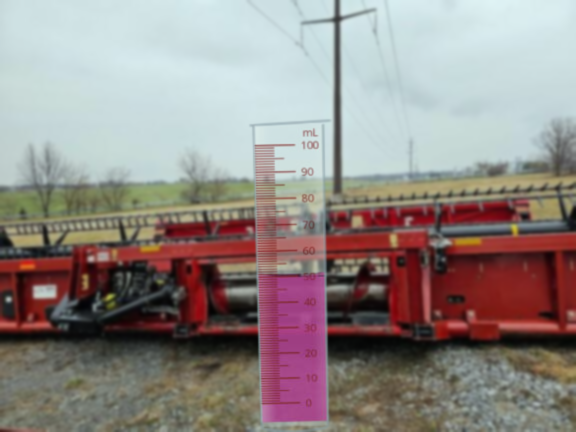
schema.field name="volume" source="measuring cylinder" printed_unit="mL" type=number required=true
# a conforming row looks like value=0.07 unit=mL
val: value=50 unit=mL
